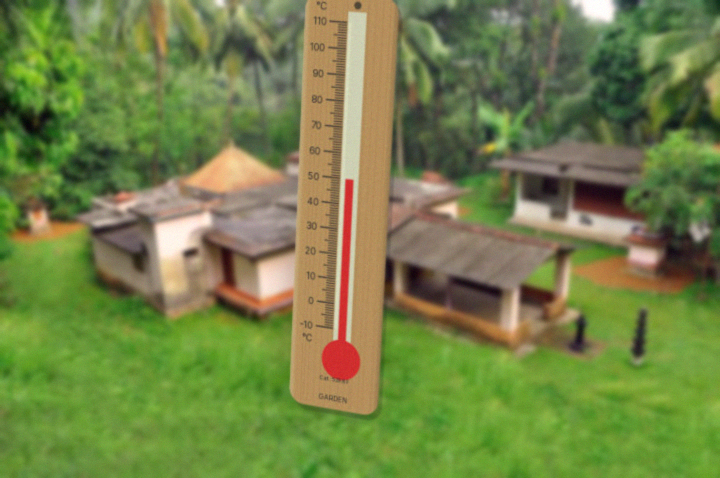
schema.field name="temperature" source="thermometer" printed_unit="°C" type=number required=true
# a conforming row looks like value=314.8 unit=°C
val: value=50 unit=°C
